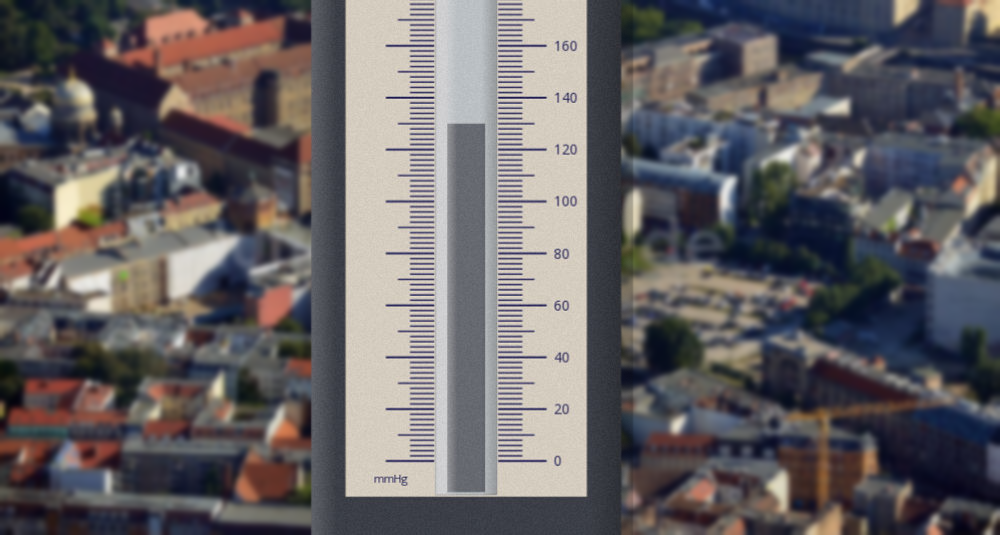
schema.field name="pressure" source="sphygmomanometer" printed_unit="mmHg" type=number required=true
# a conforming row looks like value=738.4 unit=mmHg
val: value=130 unit=mmHg
